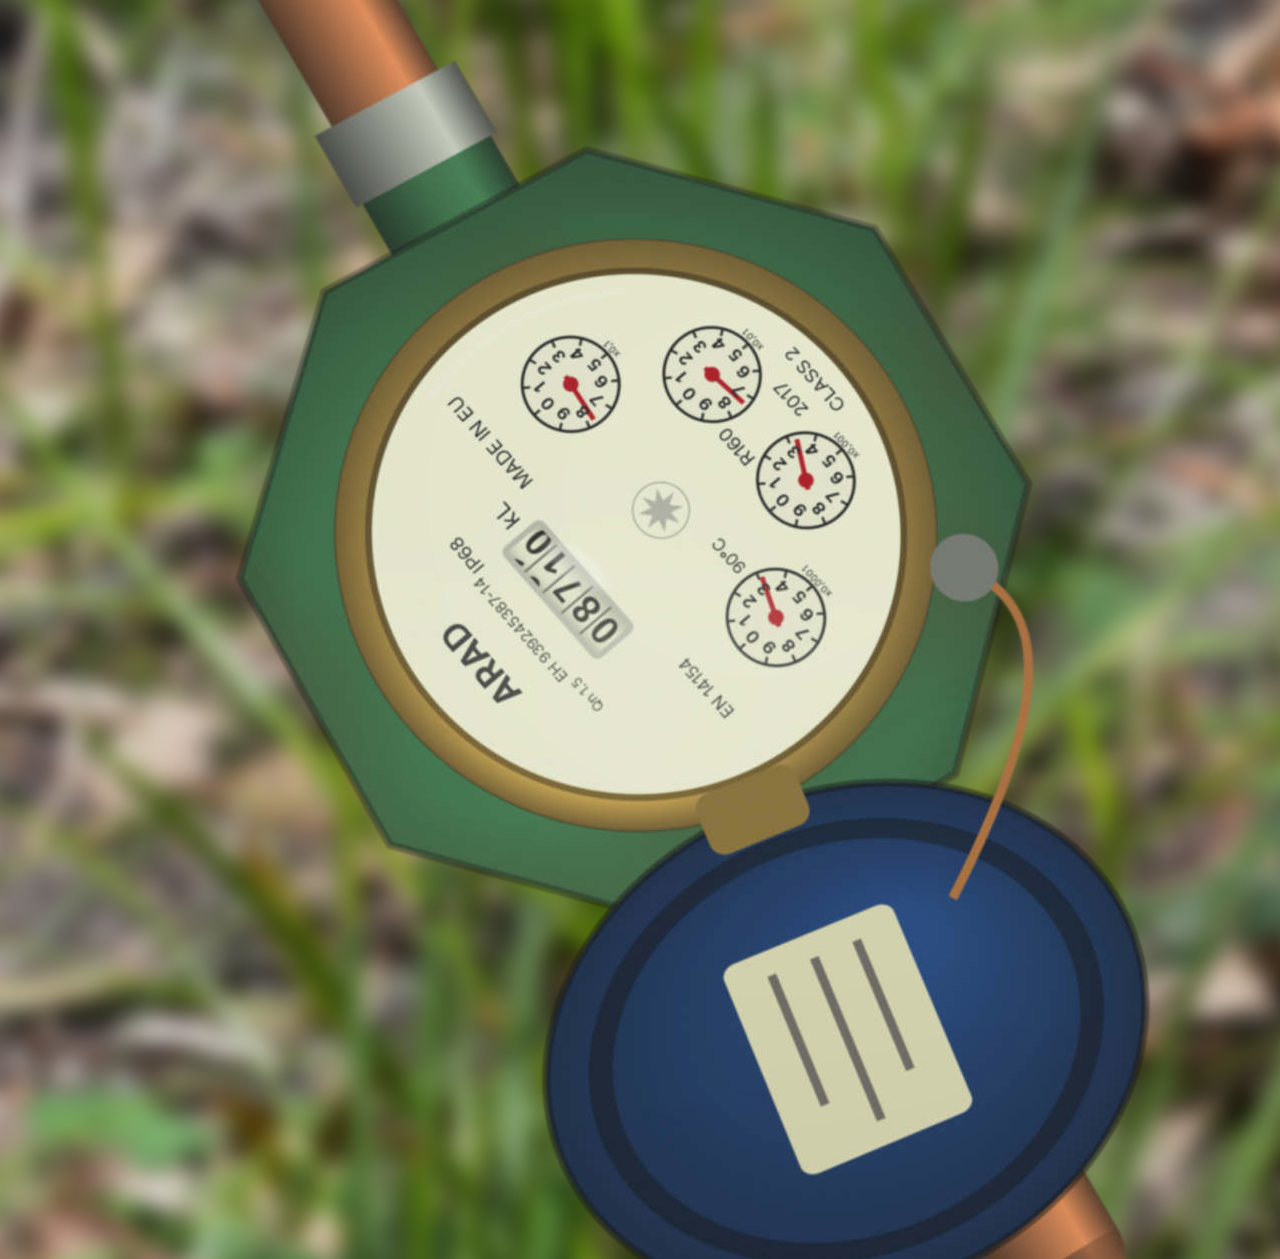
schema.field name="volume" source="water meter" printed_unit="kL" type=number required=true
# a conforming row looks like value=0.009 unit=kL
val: value=8709.7733 unit=kL
